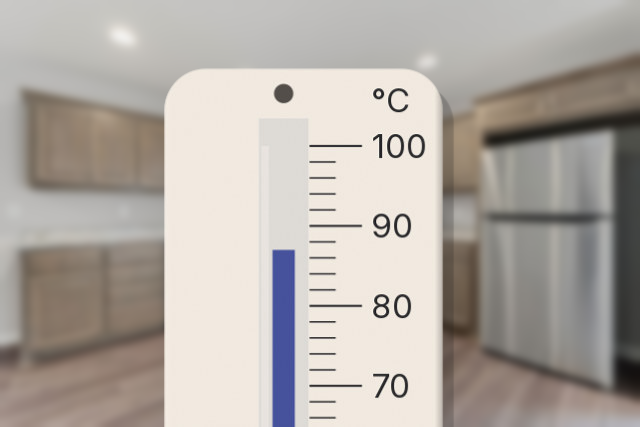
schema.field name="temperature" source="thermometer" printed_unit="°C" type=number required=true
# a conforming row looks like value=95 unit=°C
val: value=87 unit=°C
